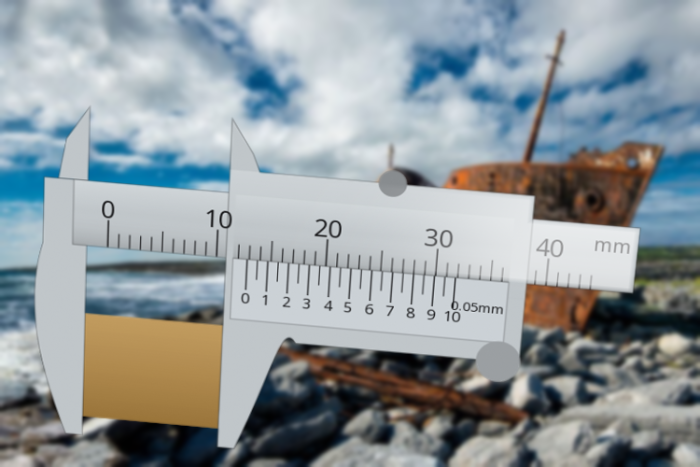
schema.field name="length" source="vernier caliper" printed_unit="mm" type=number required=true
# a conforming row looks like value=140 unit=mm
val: value=12.8 unit=mm
